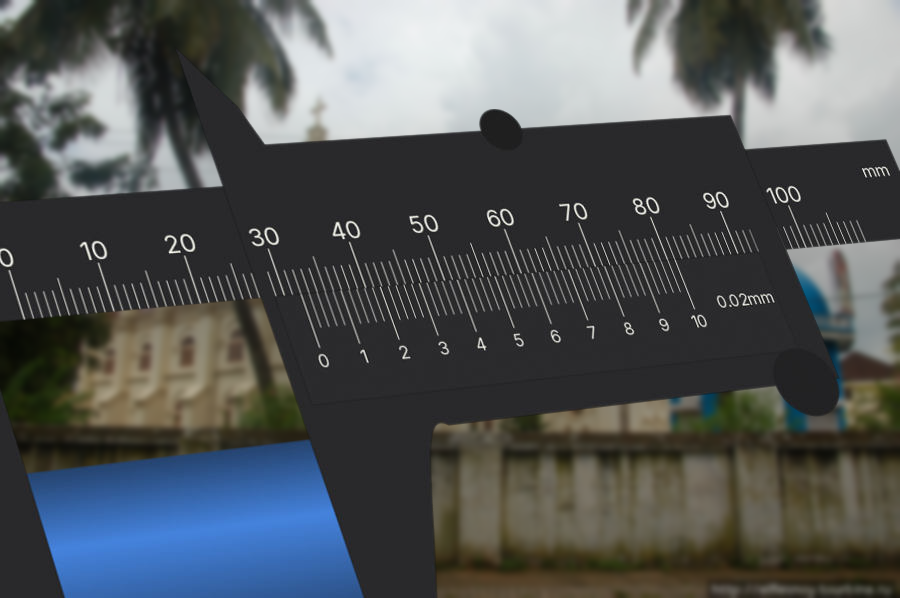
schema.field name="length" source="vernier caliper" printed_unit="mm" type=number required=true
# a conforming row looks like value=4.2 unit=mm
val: value=32.0 unit=mm
